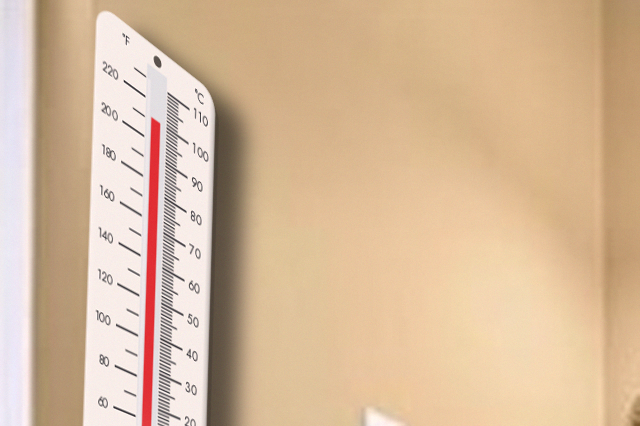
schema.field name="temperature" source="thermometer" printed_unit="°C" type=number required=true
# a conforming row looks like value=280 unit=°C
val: value=100 unit=°C
